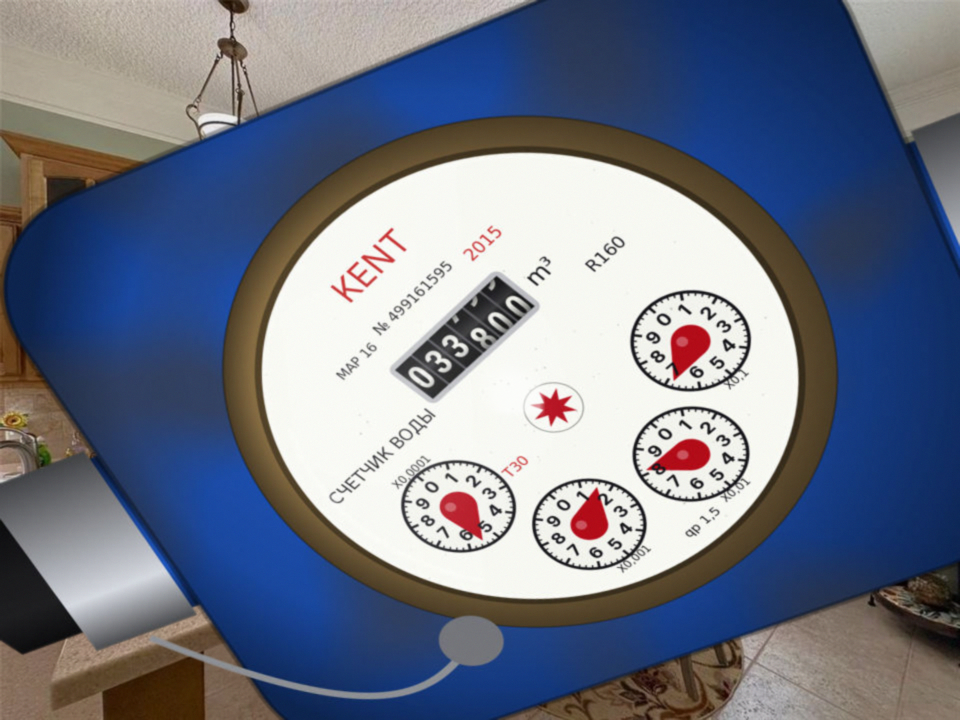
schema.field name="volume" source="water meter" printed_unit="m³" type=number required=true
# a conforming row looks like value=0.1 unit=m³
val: value=33799.6815 unit=m³
